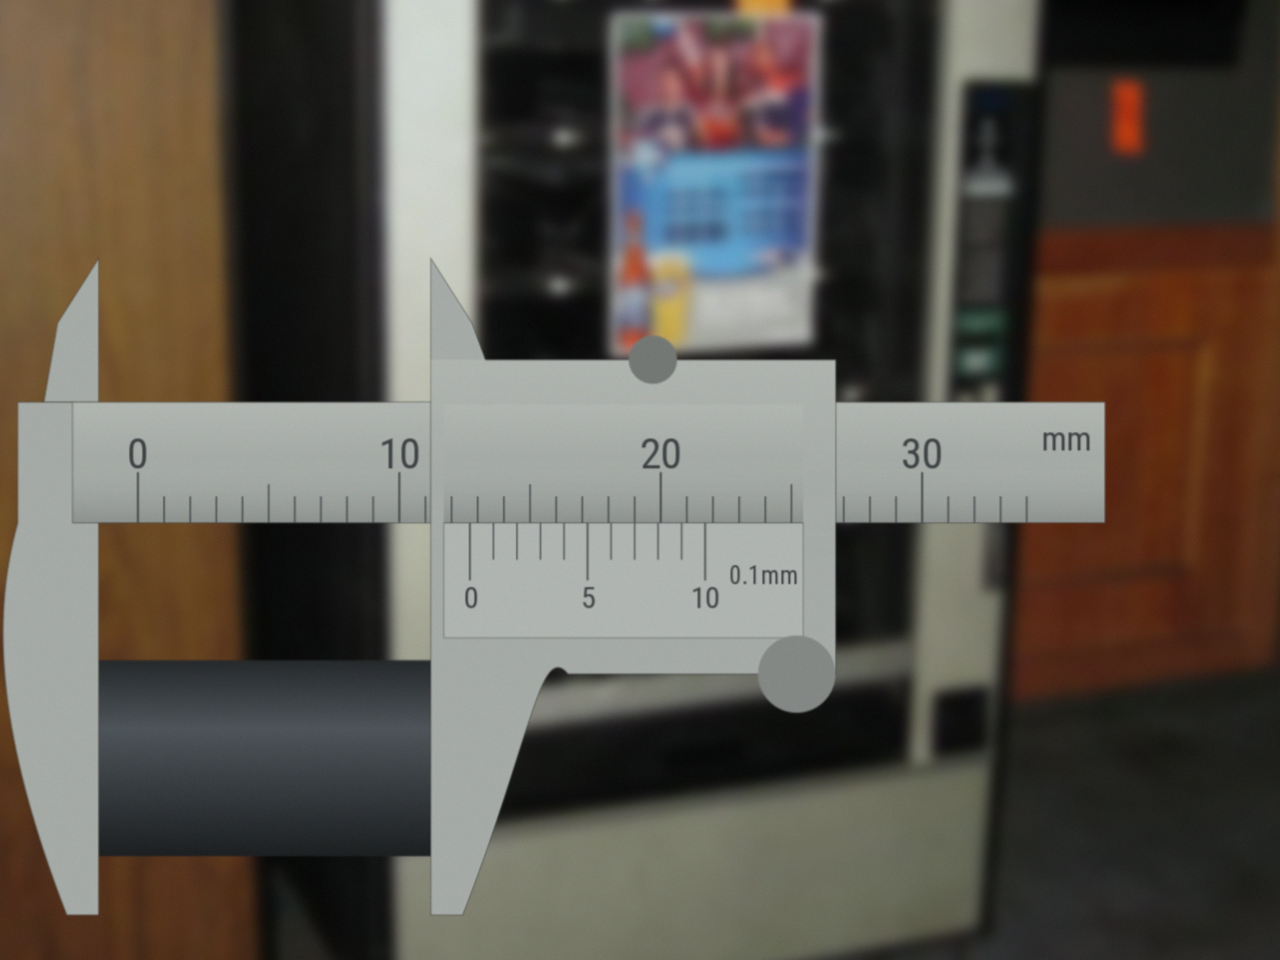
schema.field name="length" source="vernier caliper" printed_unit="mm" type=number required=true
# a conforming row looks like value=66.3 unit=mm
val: value=12.7 unit=mm
